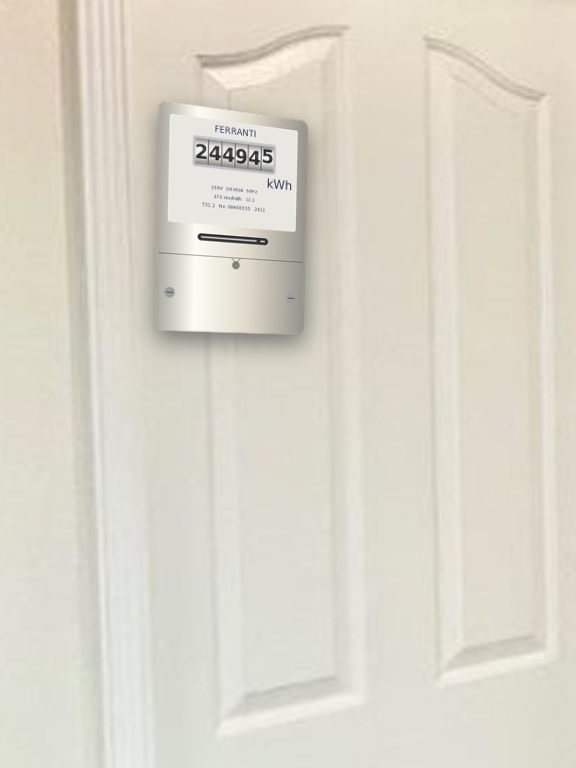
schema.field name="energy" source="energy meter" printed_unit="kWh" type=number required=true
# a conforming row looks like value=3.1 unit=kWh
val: value=244945 unit=kWh
